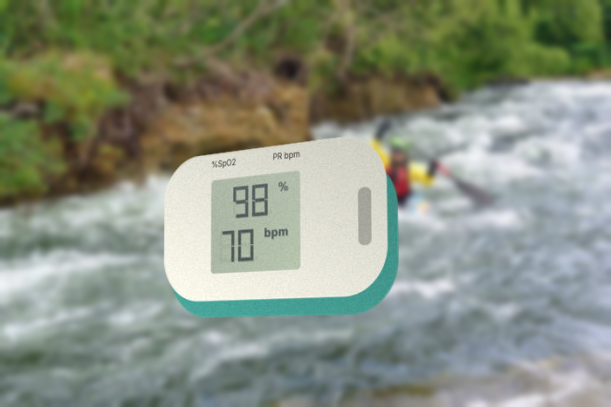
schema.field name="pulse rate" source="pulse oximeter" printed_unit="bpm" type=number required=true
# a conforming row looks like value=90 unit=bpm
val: value=70 unit=bpm
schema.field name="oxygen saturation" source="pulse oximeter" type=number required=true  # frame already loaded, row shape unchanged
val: value=98 unit=%
